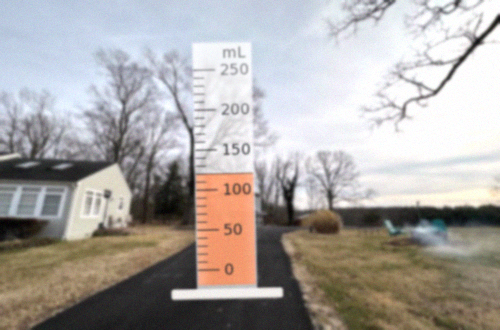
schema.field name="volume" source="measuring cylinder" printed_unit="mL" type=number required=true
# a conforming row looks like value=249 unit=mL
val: value=120 unit=mL
